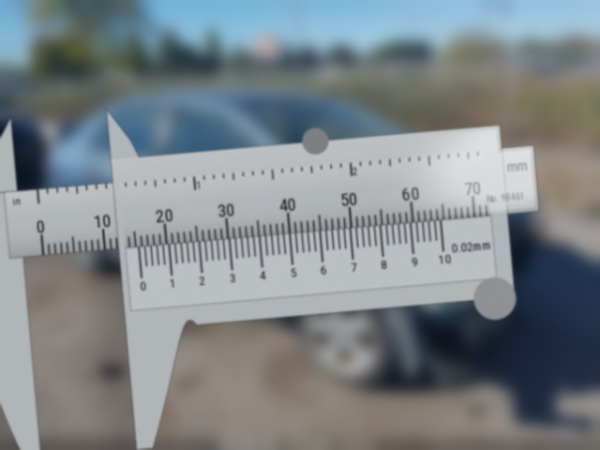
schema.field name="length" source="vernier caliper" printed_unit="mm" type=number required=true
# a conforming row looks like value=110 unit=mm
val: value=15.5 unit=mm
